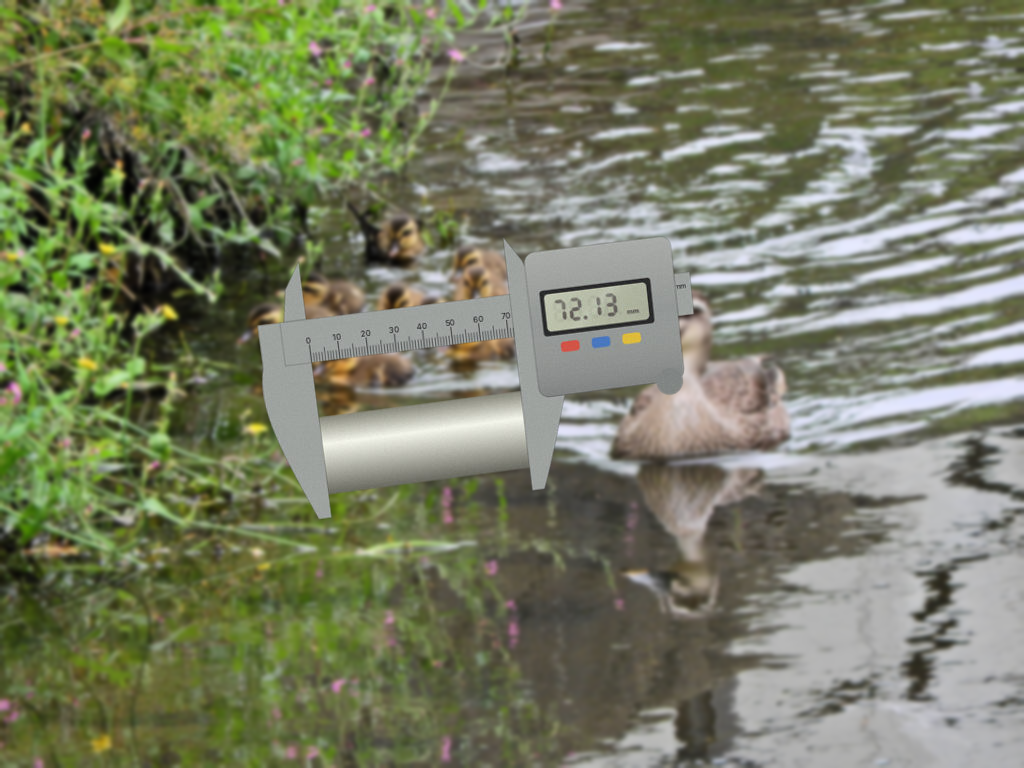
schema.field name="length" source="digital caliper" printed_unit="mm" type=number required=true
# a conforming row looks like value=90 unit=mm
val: value=72.13 unit=mm
